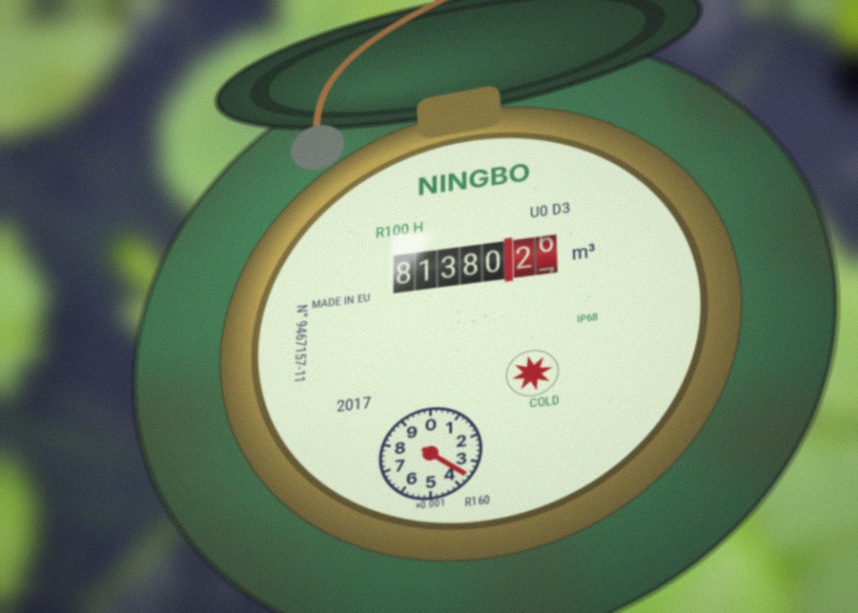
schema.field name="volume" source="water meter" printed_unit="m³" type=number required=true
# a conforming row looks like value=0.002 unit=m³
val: value=81380.263 unit=m³
